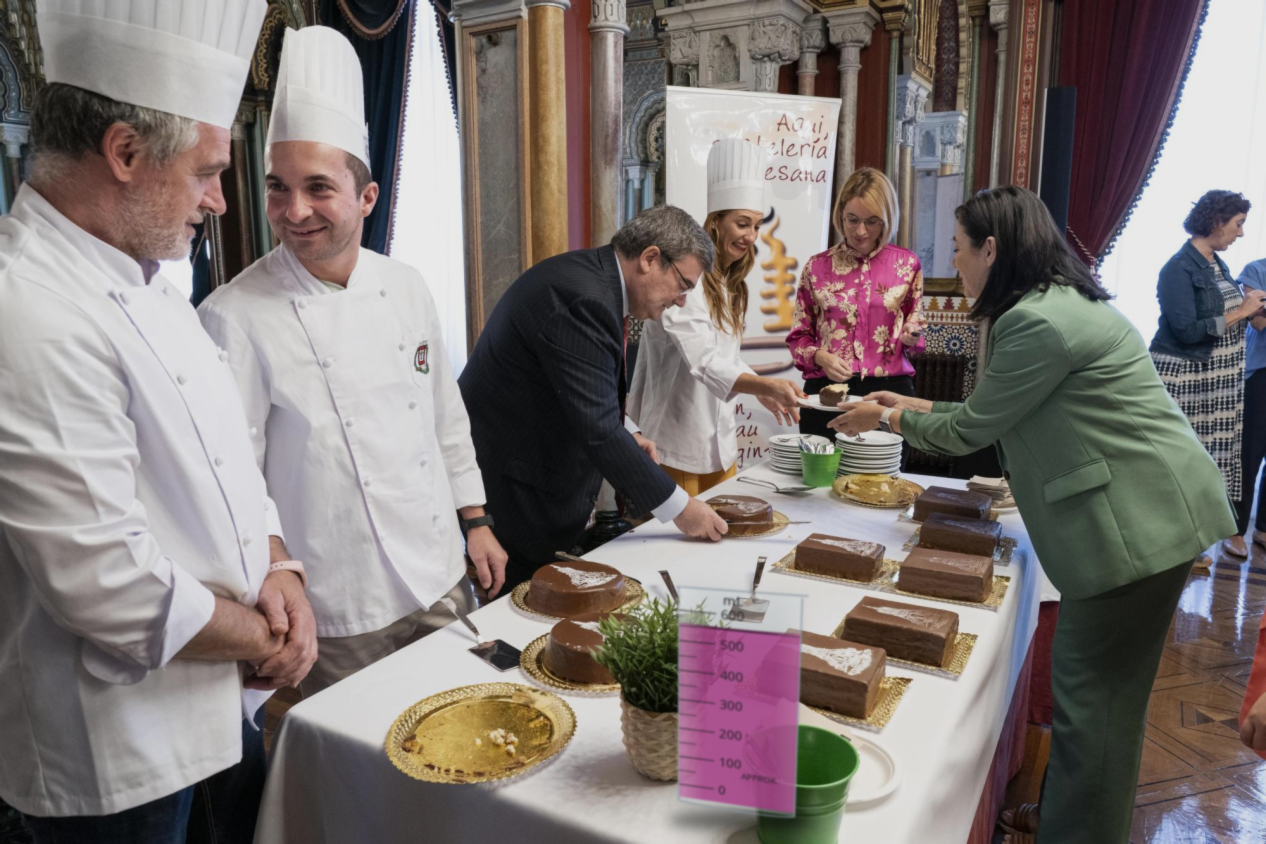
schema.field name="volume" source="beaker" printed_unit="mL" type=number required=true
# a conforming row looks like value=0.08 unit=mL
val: value=550 unit=mL
